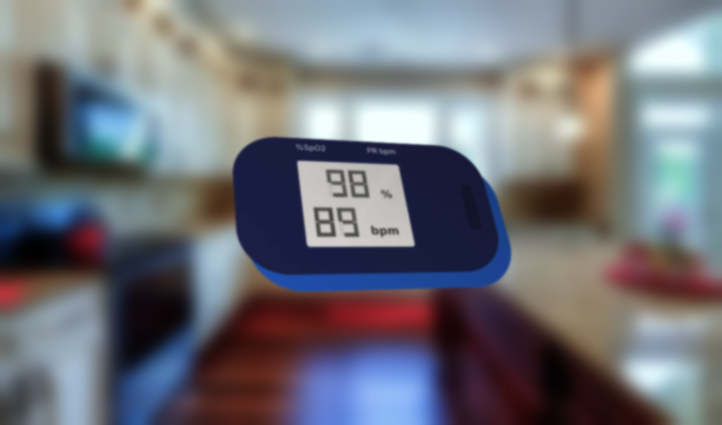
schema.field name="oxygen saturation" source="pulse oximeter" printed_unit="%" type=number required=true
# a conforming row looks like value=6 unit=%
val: value=98 unit=%
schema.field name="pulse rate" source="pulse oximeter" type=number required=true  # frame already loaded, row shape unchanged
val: value=89 unit=bpm
